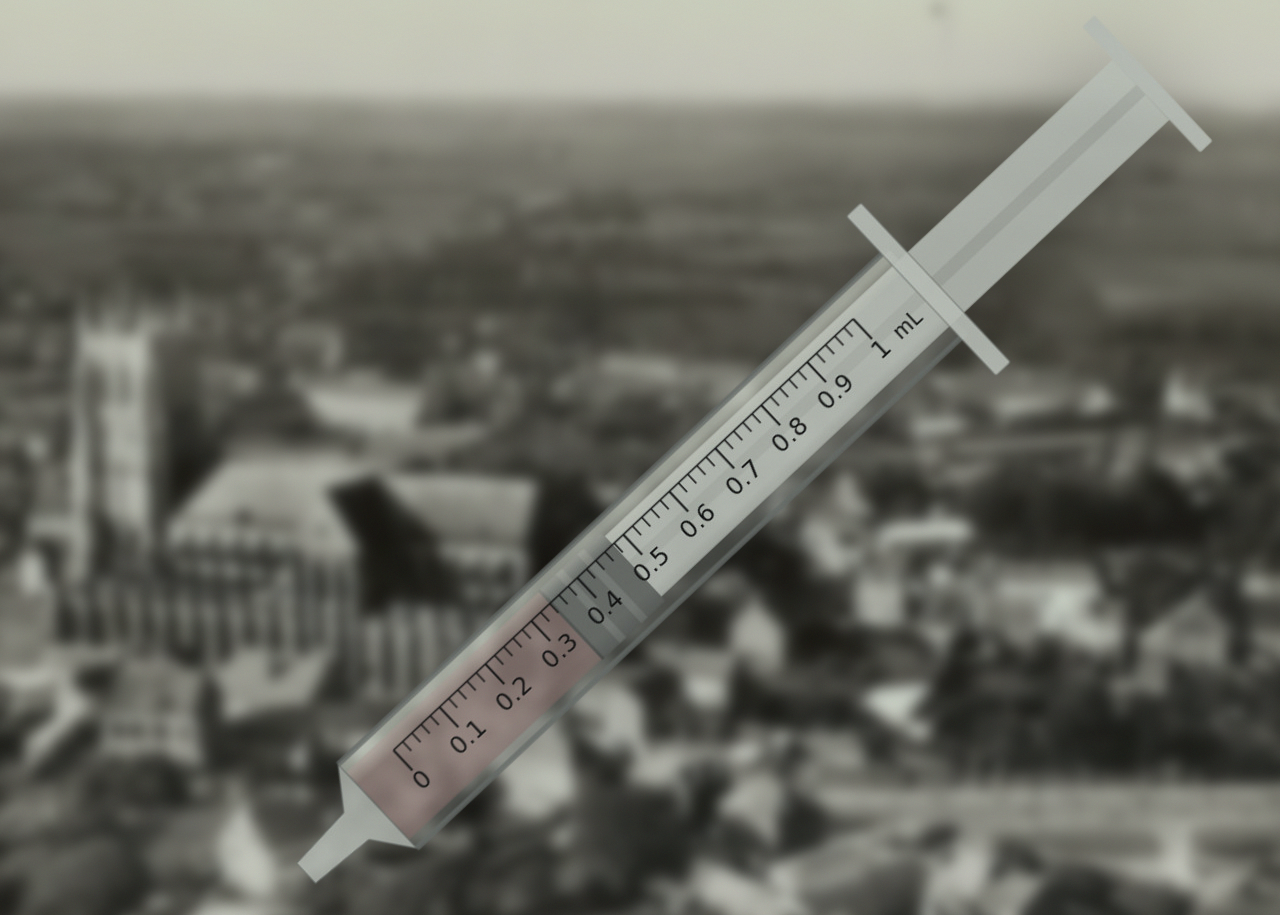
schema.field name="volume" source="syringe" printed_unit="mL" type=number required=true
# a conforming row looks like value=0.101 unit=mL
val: value=0.34 unit=mL
